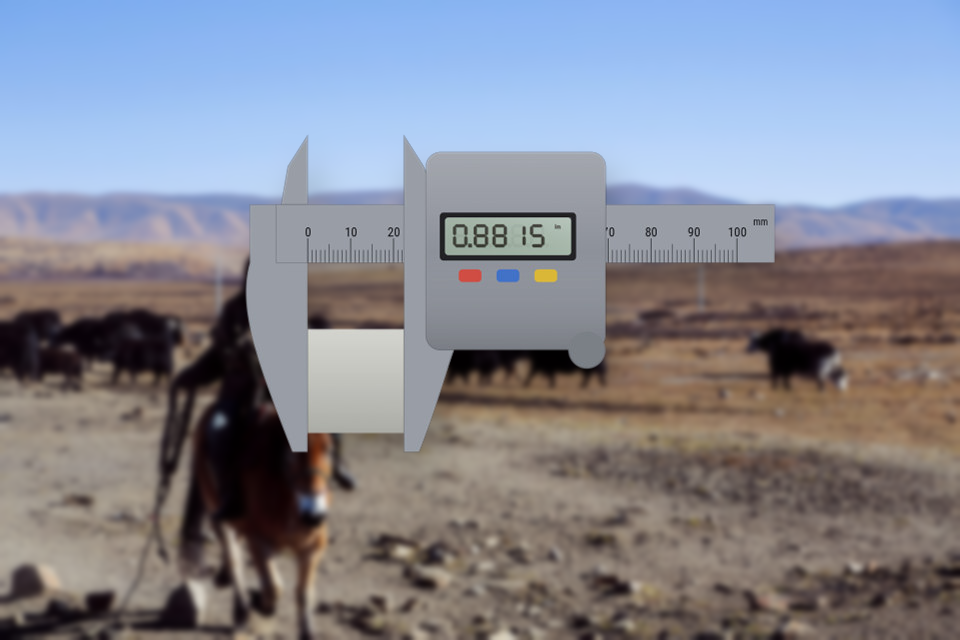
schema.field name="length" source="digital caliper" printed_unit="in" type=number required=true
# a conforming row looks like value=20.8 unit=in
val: value=0.8815 unit=in
